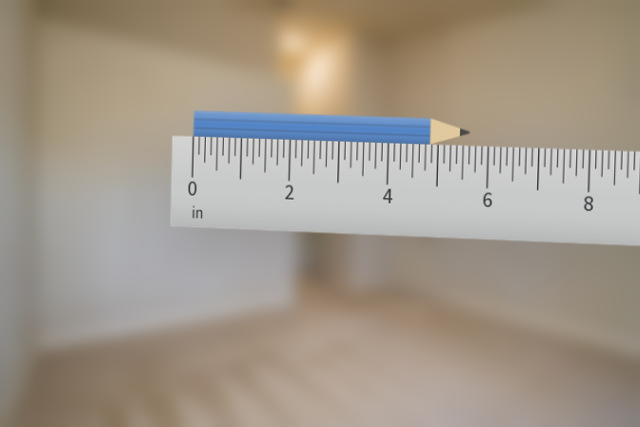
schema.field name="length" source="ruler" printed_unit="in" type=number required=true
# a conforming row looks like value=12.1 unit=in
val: value=5.625 unit=in
